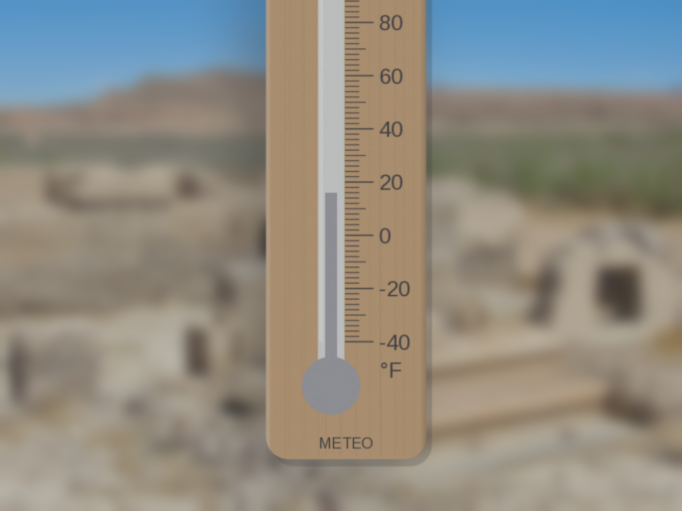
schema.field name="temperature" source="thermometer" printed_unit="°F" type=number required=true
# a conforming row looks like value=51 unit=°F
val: value=16 unit=°F
